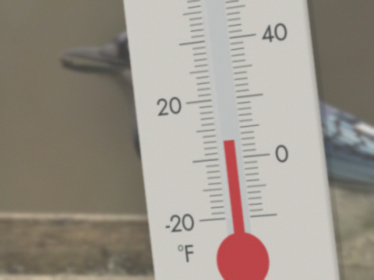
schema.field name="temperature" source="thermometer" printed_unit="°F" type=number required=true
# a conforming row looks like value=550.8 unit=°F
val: value=6 unit=°F
